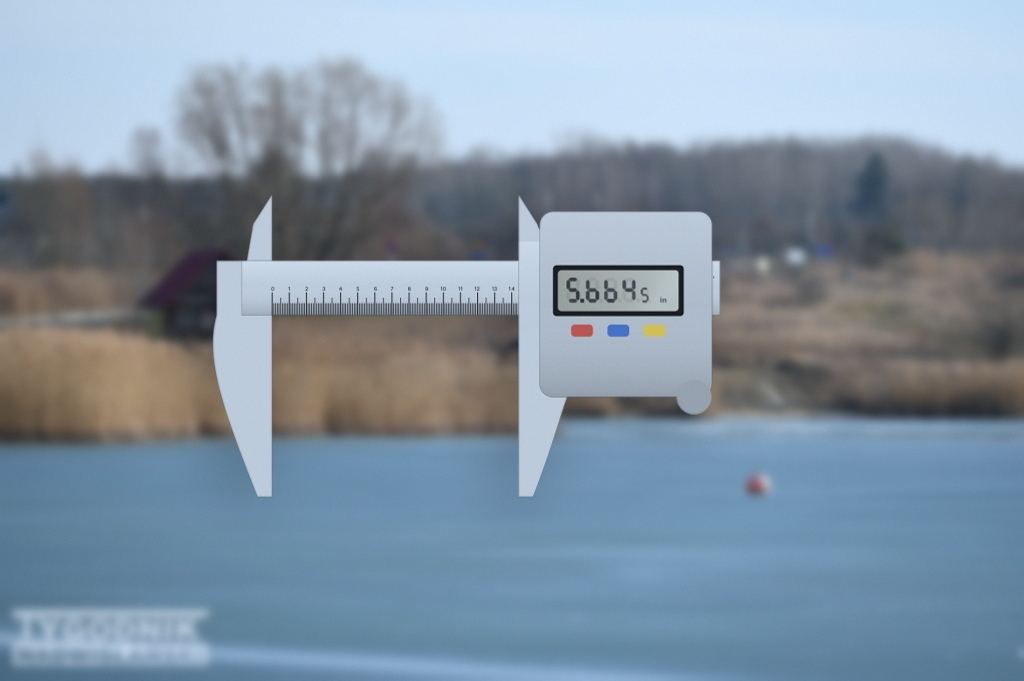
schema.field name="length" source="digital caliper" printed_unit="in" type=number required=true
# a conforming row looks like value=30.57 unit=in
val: value=5.6645 unit=in
